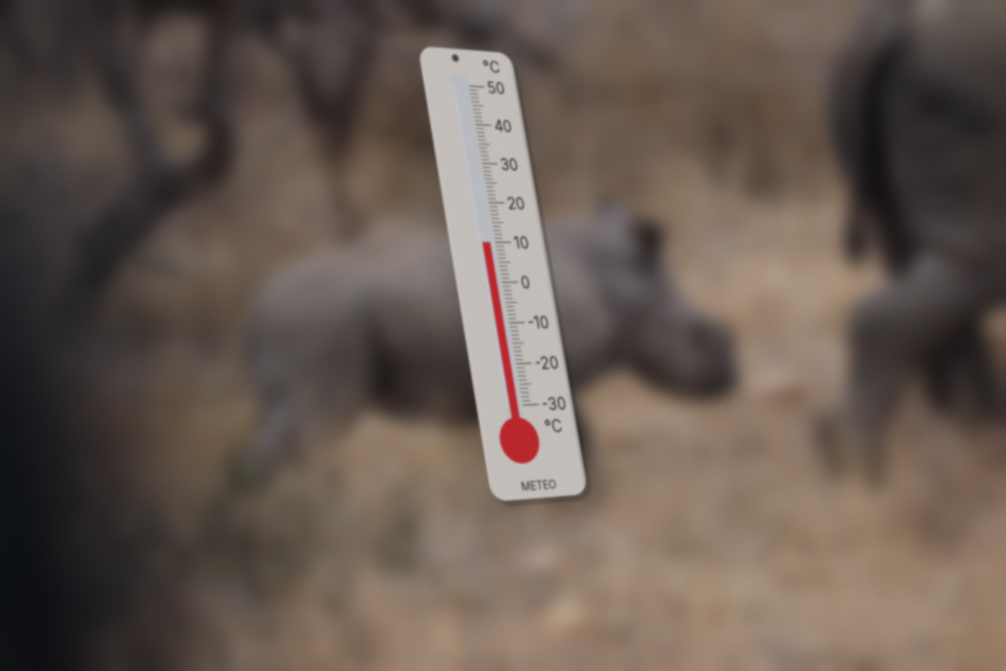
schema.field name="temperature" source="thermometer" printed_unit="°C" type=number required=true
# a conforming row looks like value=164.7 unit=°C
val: value=10 unit=°C
